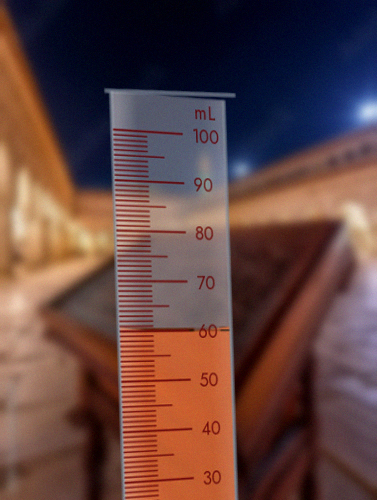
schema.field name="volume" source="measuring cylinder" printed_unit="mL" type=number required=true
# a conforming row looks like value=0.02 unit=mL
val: value=60 unit=mL
